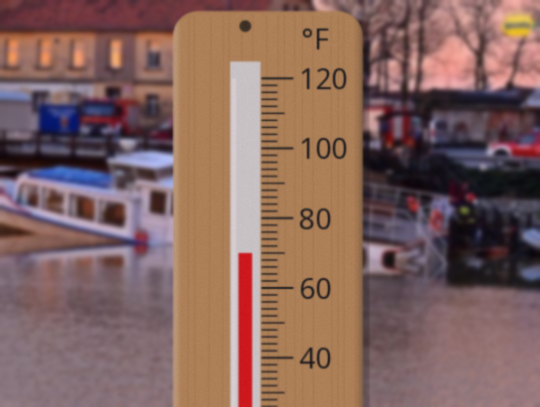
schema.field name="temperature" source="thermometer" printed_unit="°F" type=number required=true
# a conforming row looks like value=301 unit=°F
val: value=70 unit=°F
